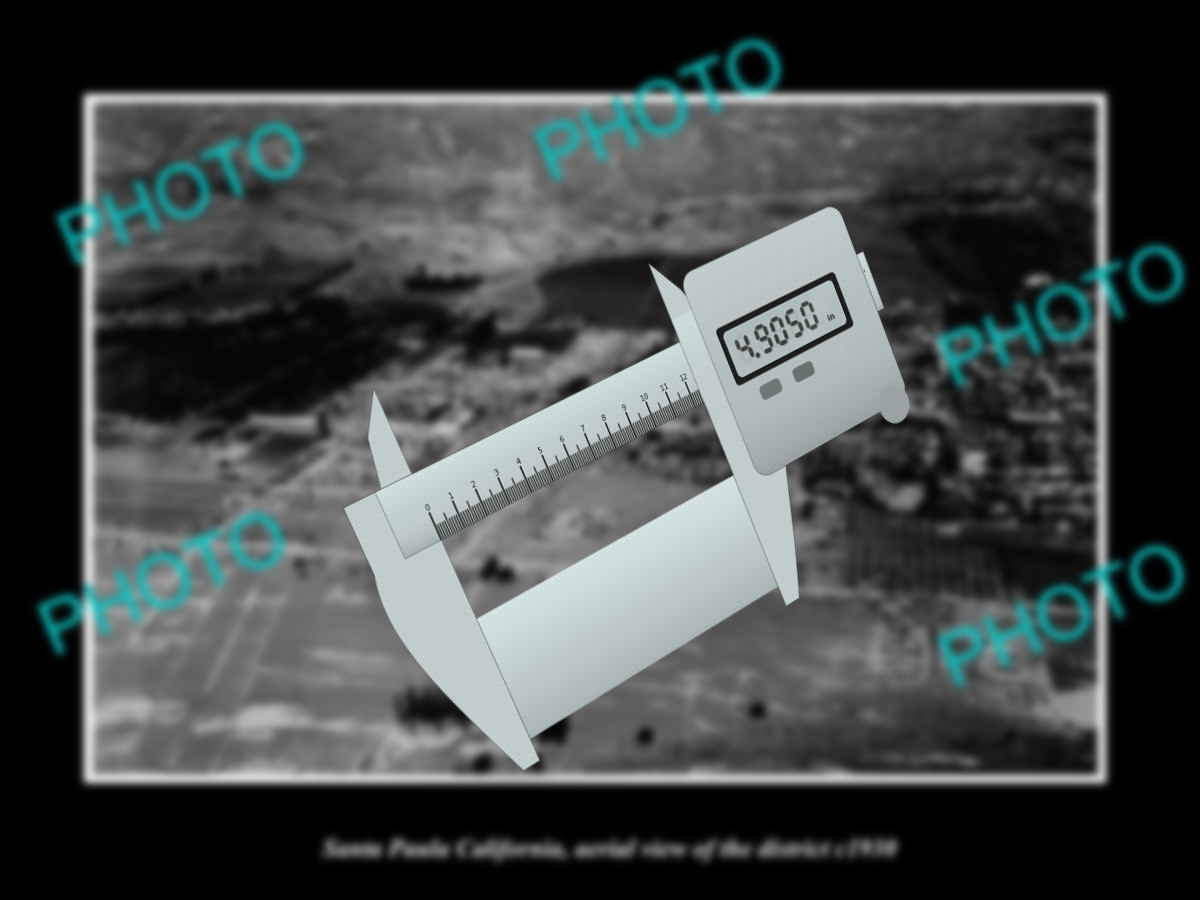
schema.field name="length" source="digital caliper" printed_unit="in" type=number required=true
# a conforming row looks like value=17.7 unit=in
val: value=4.9050 unit=in
